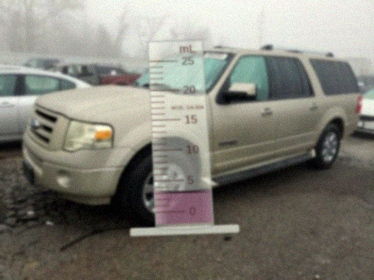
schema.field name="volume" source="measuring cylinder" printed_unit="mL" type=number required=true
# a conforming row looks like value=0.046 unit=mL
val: value=3 unit=mL
